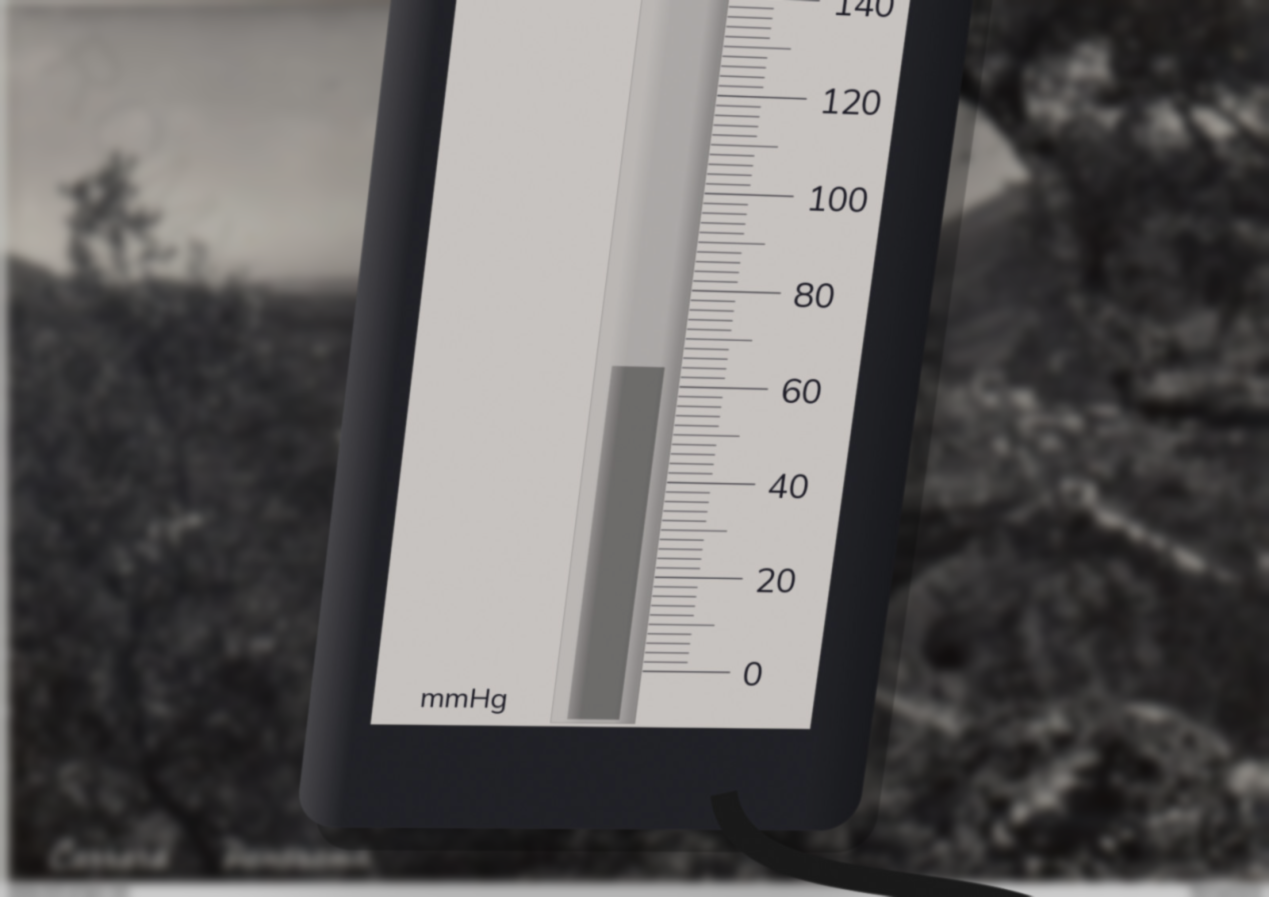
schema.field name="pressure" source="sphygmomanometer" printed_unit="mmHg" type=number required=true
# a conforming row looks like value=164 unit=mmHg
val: value=64 unit=mmHg
